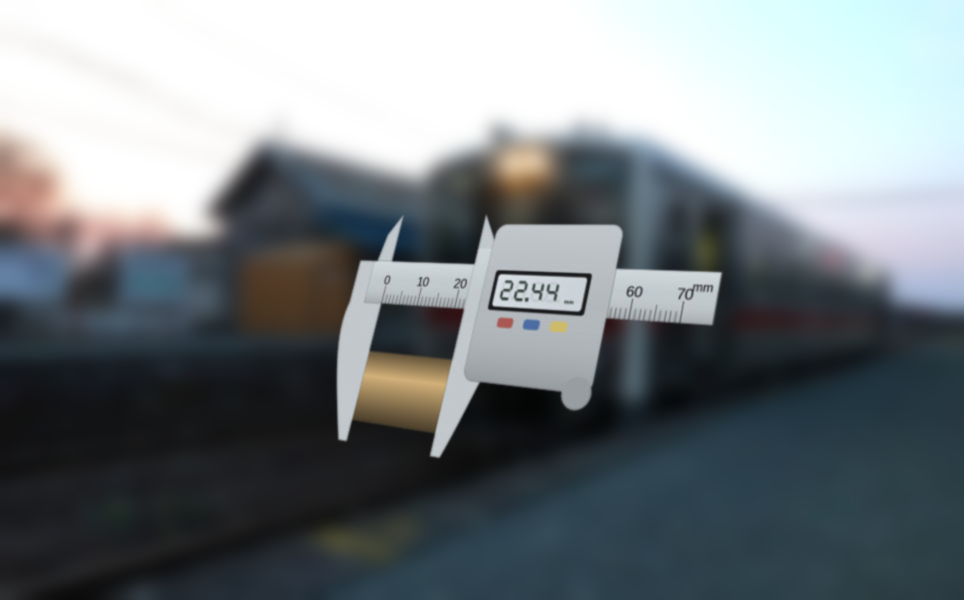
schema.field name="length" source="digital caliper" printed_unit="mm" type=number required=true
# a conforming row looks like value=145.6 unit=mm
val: value=22.44 unit=mm
